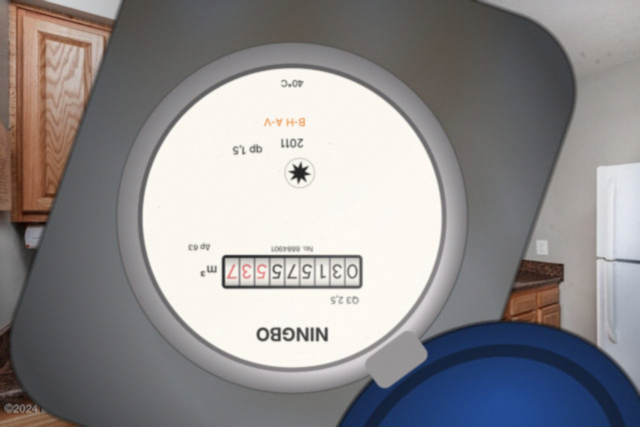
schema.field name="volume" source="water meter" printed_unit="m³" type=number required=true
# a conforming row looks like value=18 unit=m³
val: value=31575.537 unit=m³
